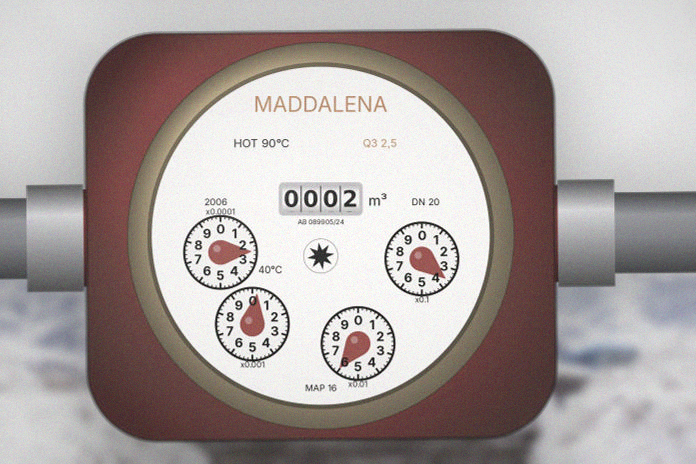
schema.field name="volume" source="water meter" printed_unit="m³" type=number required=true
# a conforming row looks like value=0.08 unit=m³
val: value=2.3602 unit=m³
